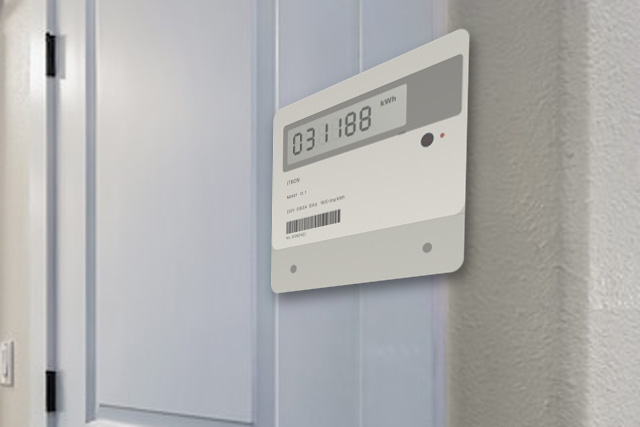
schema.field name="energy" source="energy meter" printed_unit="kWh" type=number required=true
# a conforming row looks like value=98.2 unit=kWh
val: value=31188 unit=kWh
